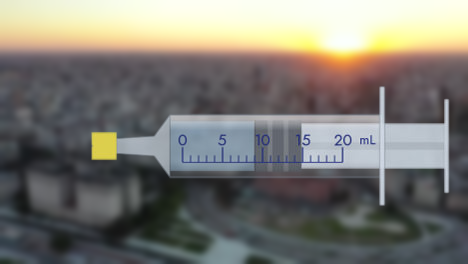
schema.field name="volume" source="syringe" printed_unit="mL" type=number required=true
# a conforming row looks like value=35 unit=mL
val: value=9 unit=mL
